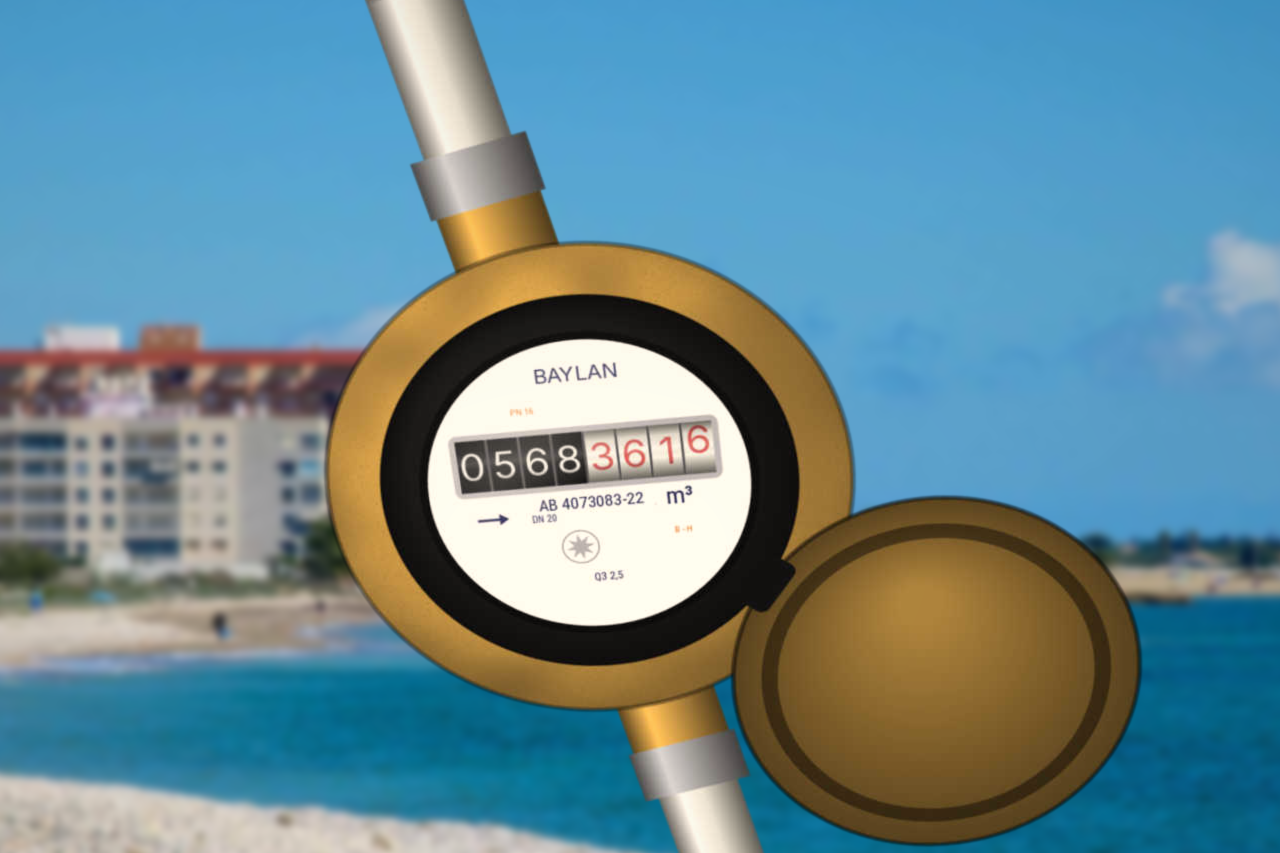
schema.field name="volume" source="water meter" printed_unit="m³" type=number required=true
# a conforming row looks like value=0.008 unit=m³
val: value=568.3616 unit=m³
